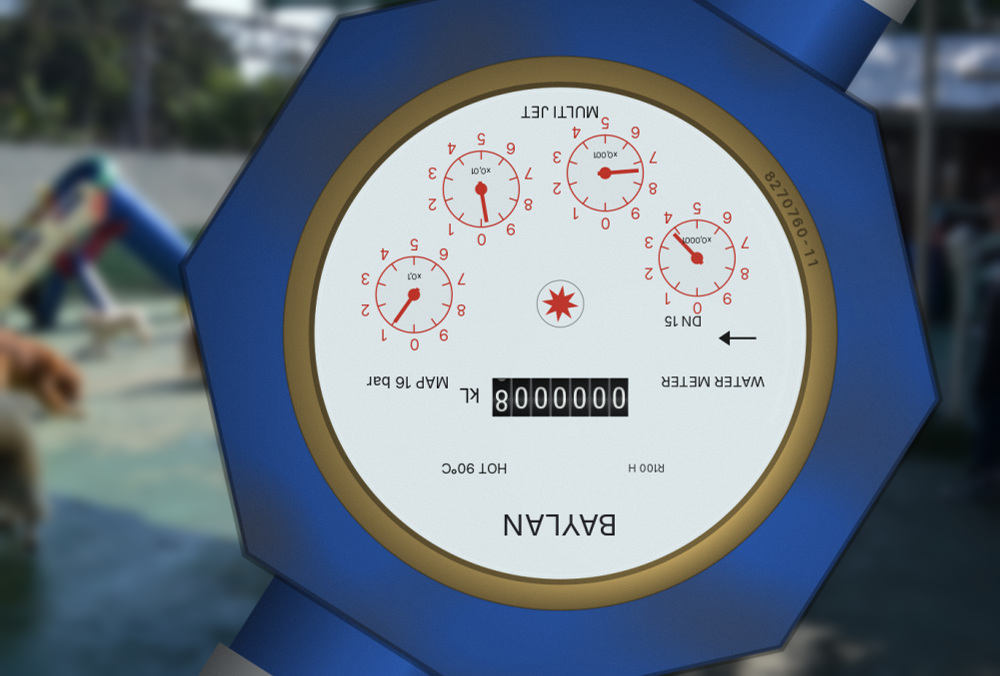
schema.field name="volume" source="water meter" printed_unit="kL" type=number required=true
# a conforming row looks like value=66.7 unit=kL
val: value=8.0973 unit=kL
